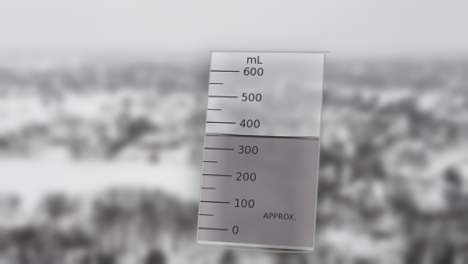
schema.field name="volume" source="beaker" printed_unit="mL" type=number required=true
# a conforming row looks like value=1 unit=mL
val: value=350 unit=mL
